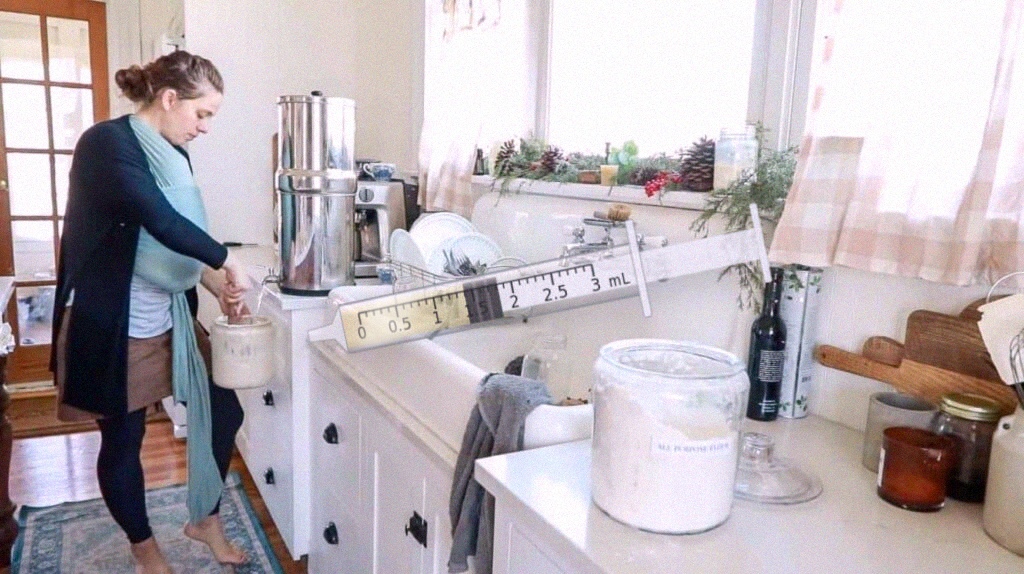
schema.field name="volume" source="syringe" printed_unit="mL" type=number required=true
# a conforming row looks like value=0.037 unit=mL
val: value=1.4 unit=mL
